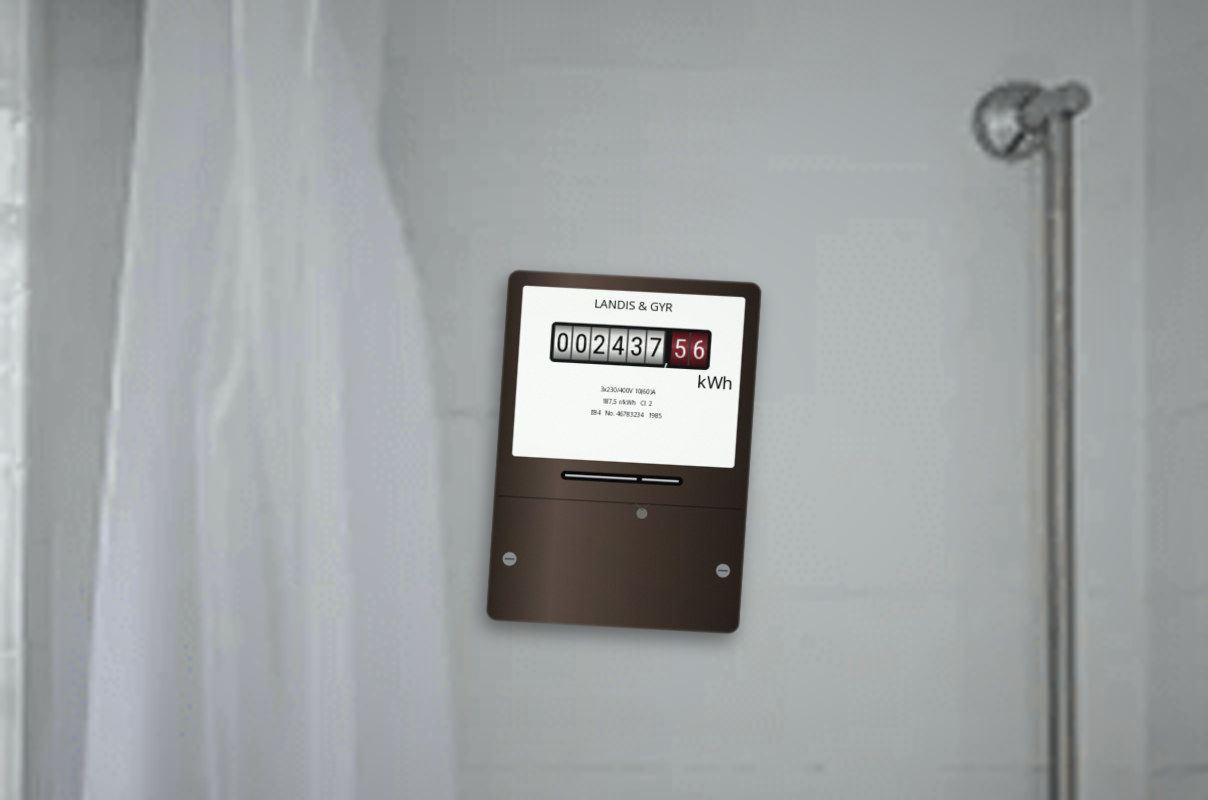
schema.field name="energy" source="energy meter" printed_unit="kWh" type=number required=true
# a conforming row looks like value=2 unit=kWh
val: value=2437.56 unit=kWh
